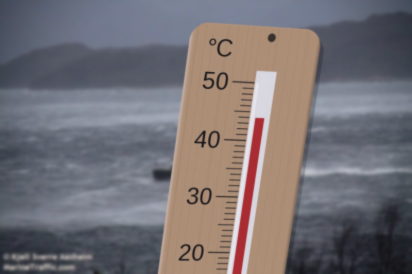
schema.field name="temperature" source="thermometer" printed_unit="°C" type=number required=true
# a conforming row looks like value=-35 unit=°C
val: value=44 unit=°C
